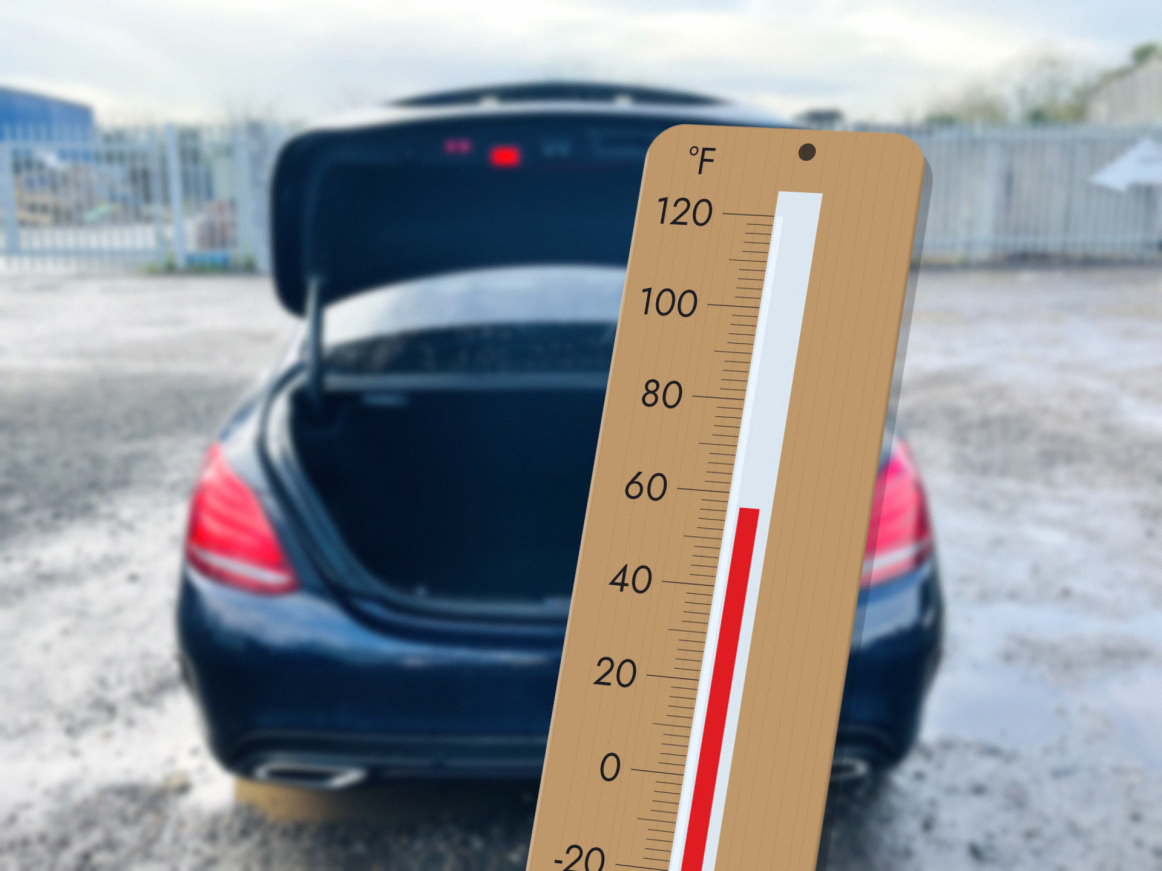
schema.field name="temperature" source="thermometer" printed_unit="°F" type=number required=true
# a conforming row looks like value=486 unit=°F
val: value=57 unit=°F
